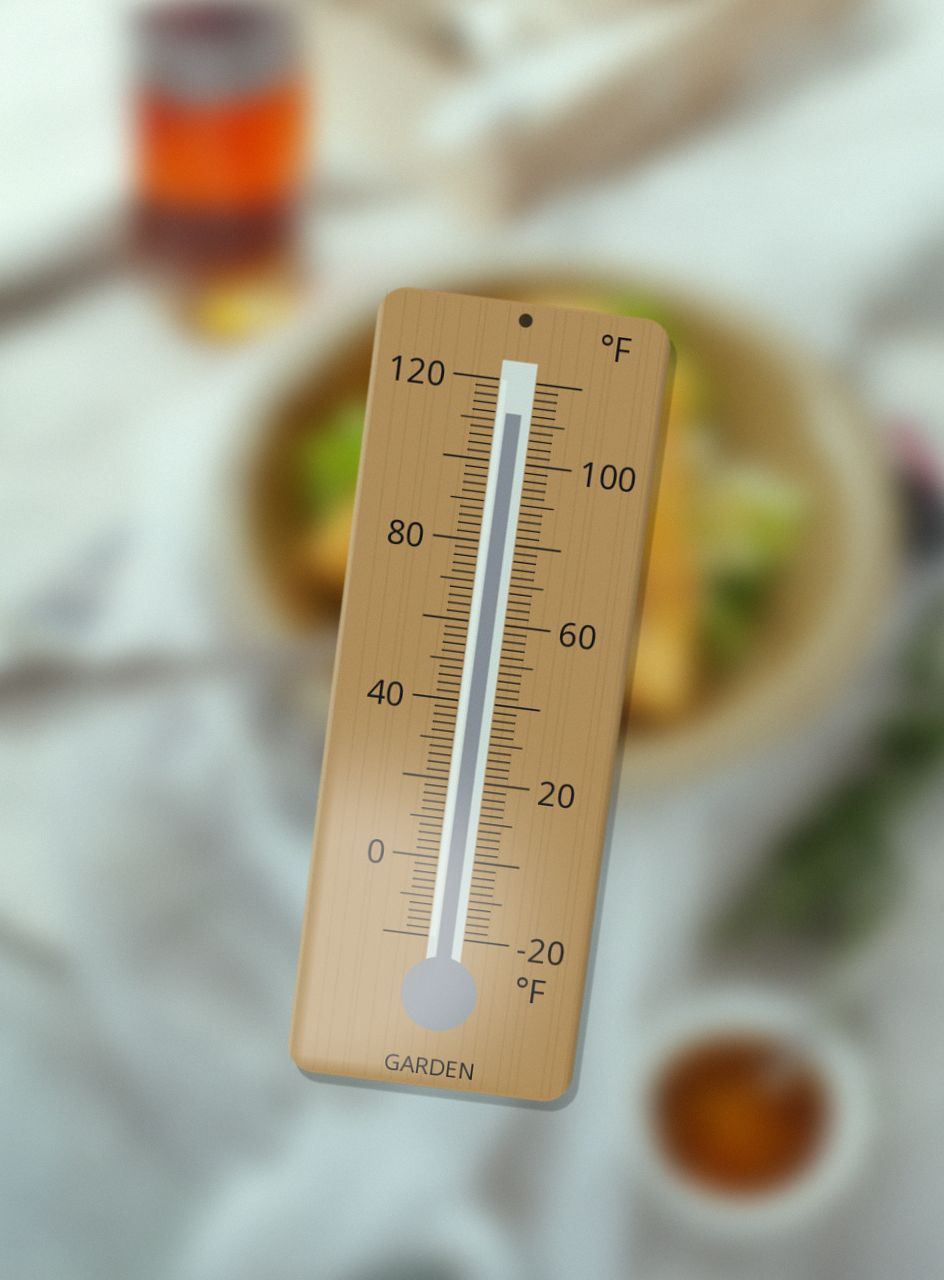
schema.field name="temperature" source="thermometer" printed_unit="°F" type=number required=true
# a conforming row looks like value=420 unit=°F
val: value=112 unit=°F
